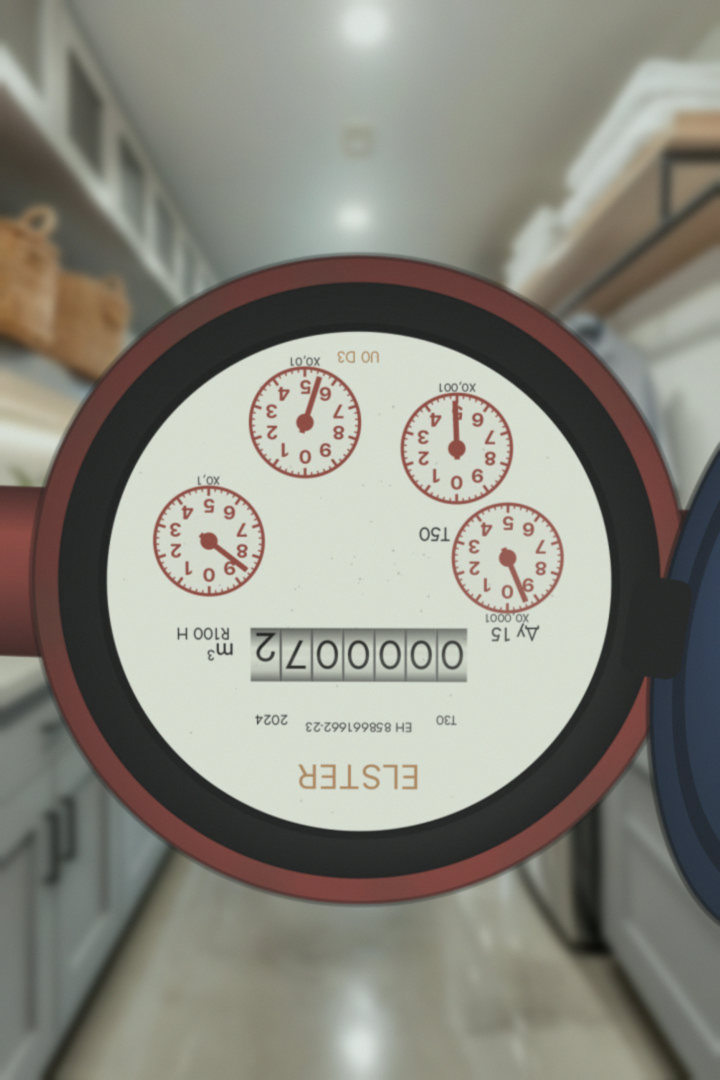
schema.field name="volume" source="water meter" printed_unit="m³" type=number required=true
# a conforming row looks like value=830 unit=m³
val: value=71.8549 unit=m³
